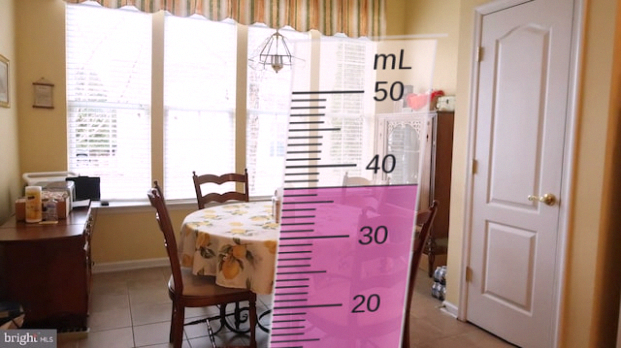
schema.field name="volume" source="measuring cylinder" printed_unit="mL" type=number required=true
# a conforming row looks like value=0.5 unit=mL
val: value=37 unit=mL
